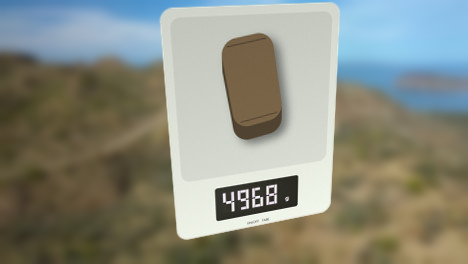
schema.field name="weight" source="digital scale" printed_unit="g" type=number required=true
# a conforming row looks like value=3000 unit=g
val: value=4968 unit=g
